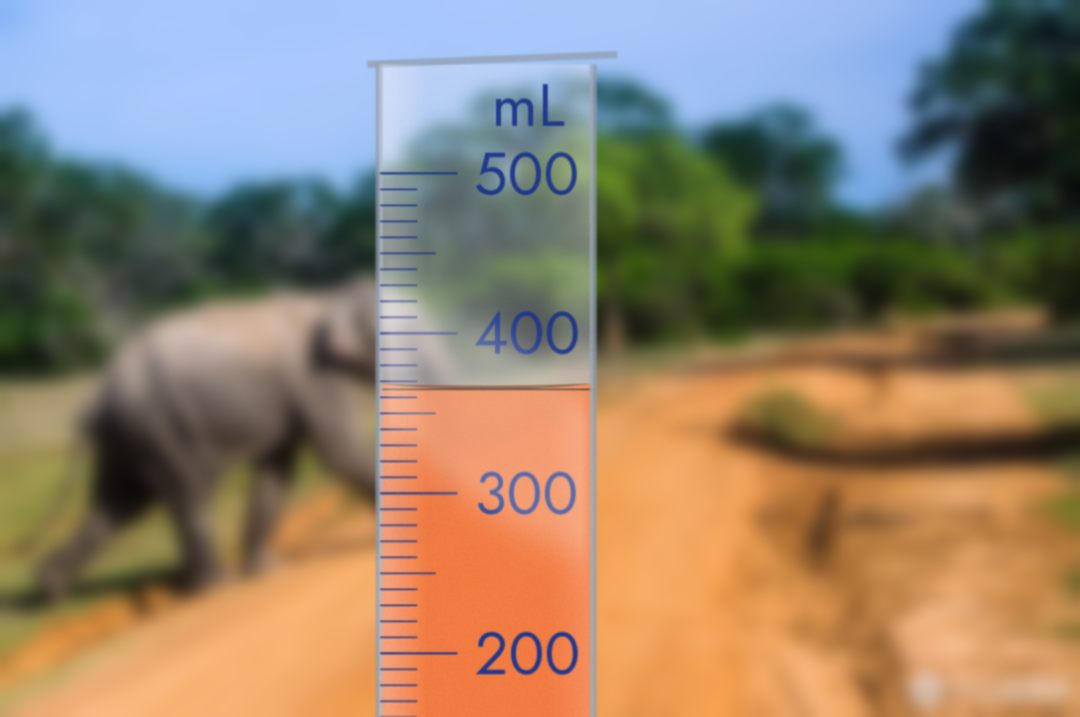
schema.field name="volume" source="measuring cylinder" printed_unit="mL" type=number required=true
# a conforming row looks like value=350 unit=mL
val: value=365 unit=mL
